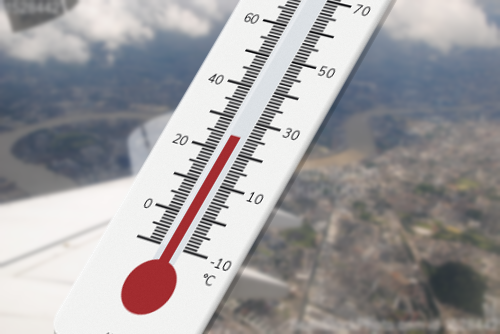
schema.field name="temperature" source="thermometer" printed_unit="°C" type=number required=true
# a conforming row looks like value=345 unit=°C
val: value=25 unit=°C
